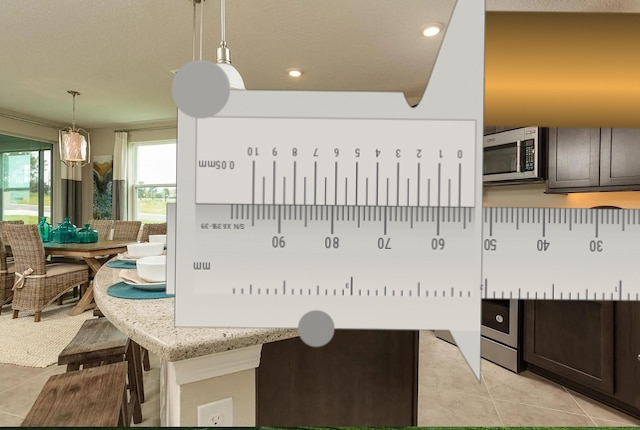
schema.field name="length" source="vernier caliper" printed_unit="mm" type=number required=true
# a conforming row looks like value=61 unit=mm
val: value=56.0 unit=mm
